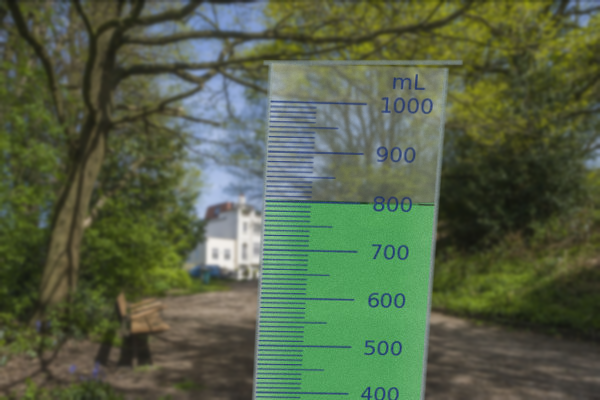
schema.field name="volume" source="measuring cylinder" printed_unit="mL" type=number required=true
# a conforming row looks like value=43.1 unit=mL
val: value=800 unit=mL
